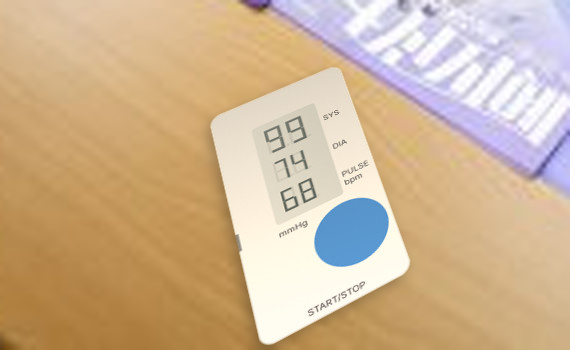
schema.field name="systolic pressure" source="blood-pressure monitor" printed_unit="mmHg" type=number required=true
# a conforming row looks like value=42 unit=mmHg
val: value=99 unit=mmHg
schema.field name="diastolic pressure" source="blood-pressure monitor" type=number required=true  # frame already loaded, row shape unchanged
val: value=74 unit=mmHg
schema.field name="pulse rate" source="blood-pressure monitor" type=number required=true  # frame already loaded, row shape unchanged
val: value=68 unit=bpm
